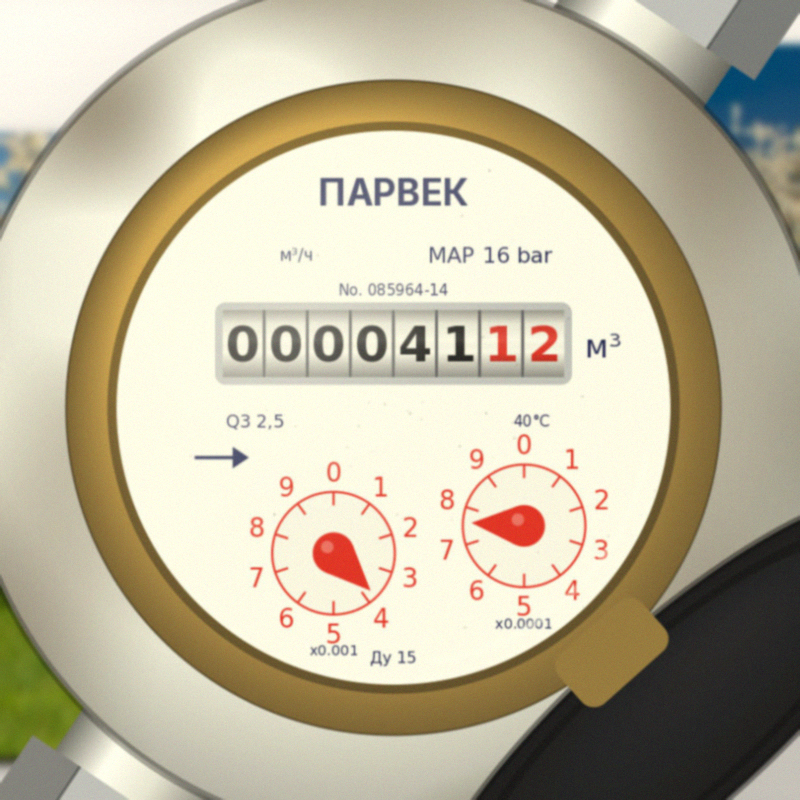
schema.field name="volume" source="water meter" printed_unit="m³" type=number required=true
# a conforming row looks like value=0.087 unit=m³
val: value=41.1237 unit=m³
